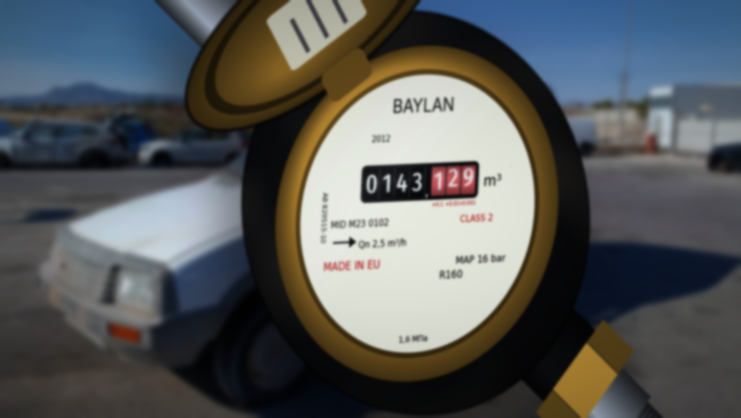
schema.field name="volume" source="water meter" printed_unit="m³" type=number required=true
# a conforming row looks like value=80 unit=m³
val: value=143.129 unit=m³
